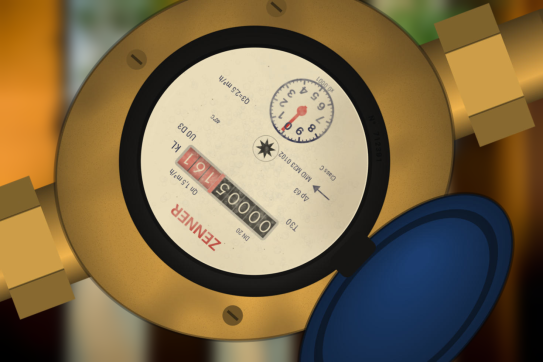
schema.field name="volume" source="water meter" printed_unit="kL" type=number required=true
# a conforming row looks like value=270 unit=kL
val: value=5.1610 unit=kL
